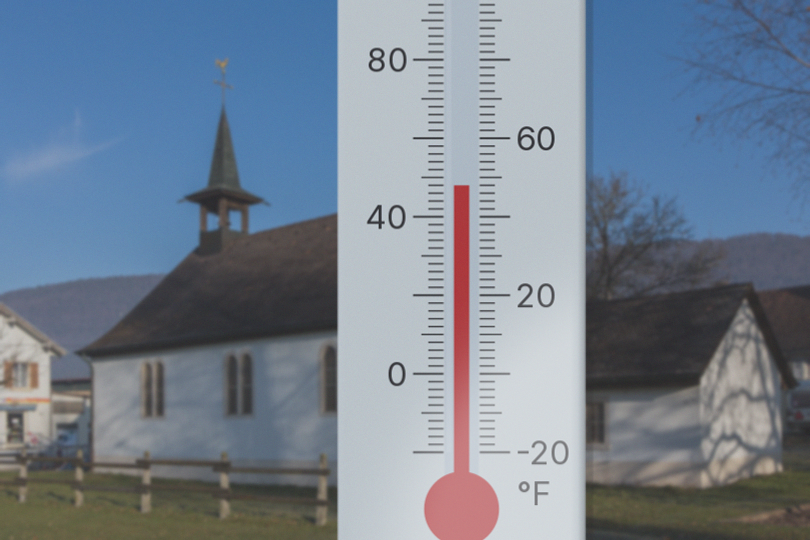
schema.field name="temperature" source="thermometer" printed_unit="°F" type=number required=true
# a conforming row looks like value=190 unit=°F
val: value=48 unit=°F
